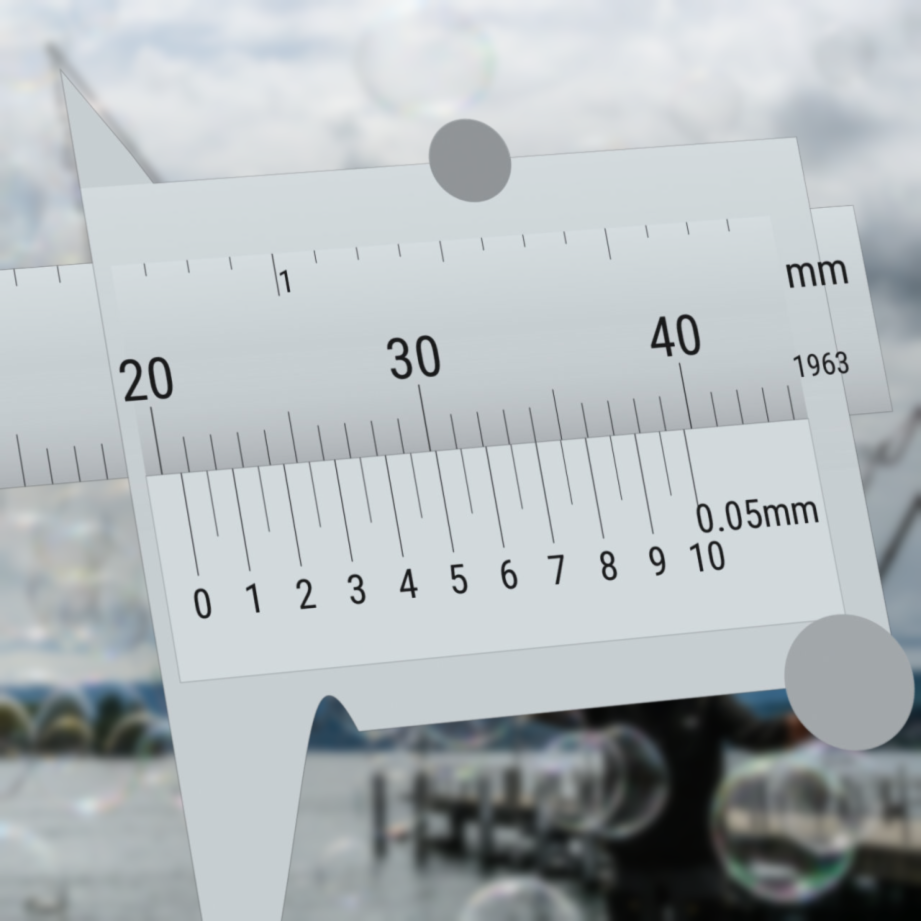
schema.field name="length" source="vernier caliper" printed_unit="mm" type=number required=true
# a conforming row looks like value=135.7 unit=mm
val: value=20.70 unit=mm
